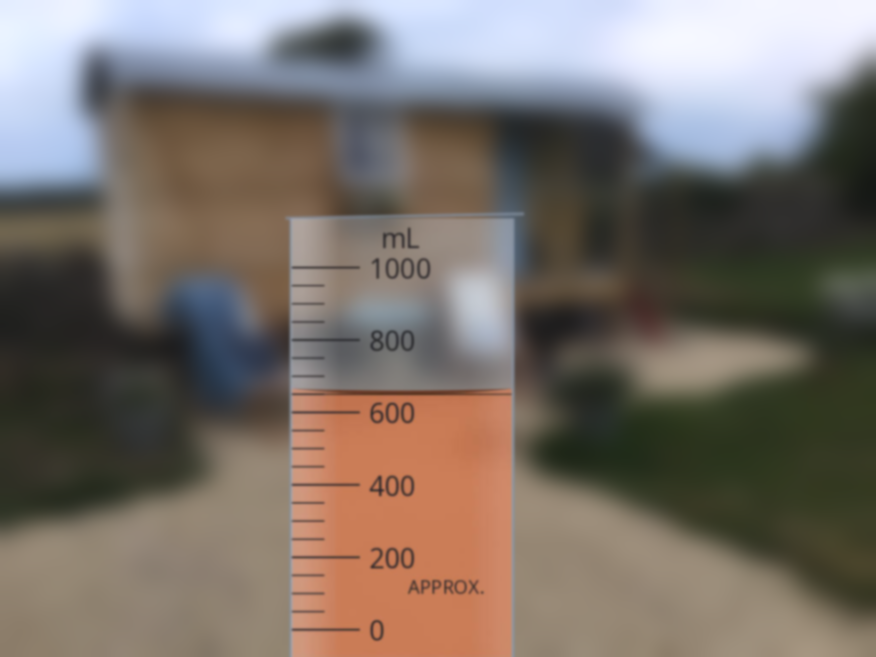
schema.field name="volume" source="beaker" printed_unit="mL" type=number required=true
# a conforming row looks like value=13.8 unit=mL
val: value=650 unit=mL
